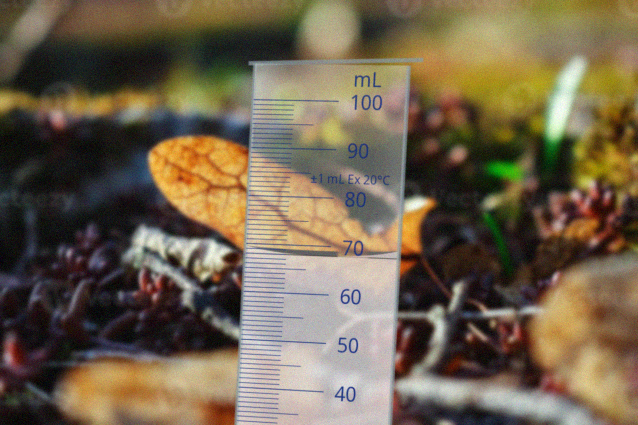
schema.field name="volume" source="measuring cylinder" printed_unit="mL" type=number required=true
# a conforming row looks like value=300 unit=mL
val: value=68 unit=mL
